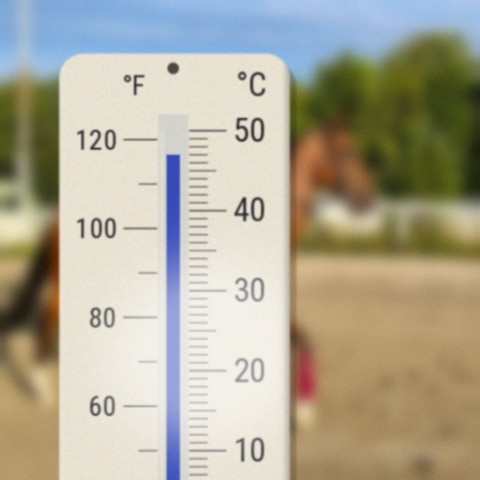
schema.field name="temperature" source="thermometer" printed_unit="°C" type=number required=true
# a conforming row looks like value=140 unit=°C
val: value=47 unit=°C
